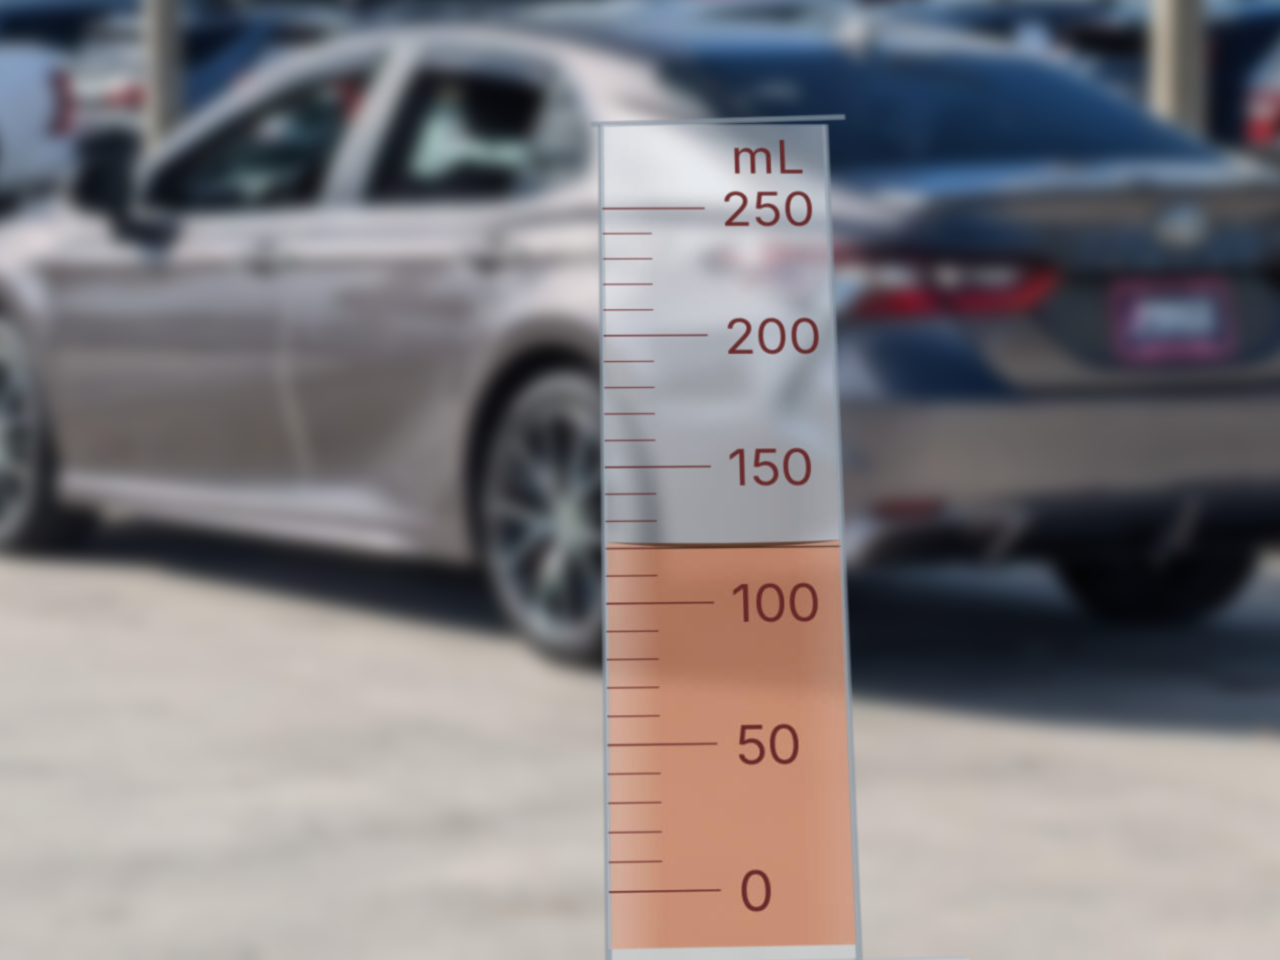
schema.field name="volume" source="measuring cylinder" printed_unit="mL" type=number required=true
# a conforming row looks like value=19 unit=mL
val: value=120 unit=mL
